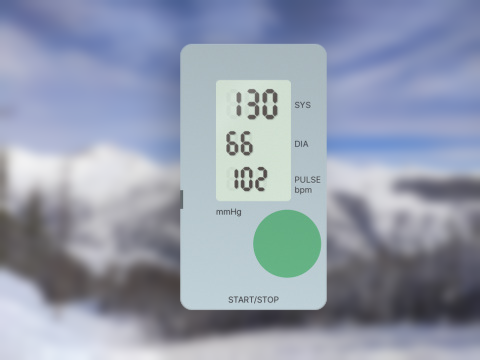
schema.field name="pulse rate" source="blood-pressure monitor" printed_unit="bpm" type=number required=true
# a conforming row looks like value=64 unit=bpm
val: value=102 unit=bpm
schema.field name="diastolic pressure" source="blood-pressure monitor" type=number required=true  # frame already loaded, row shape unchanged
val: value=66 unit=mmHg
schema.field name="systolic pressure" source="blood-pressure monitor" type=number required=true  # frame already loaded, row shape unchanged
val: value=130 unit=mmHg
